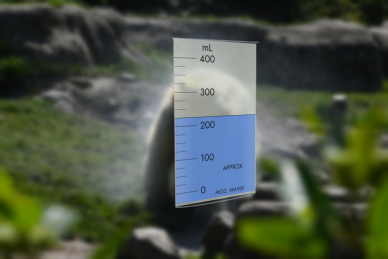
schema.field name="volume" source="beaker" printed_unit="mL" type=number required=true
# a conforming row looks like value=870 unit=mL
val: value=225 unit=mL
